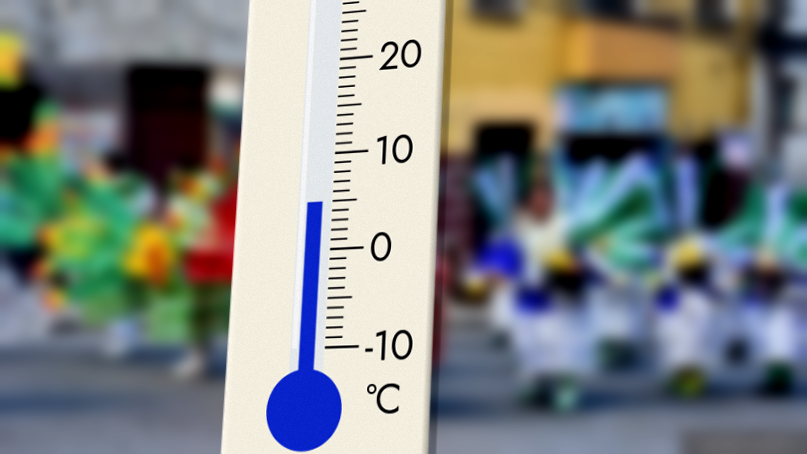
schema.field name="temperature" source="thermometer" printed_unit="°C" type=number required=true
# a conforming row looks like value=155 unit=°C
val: value=5 unit=°C
